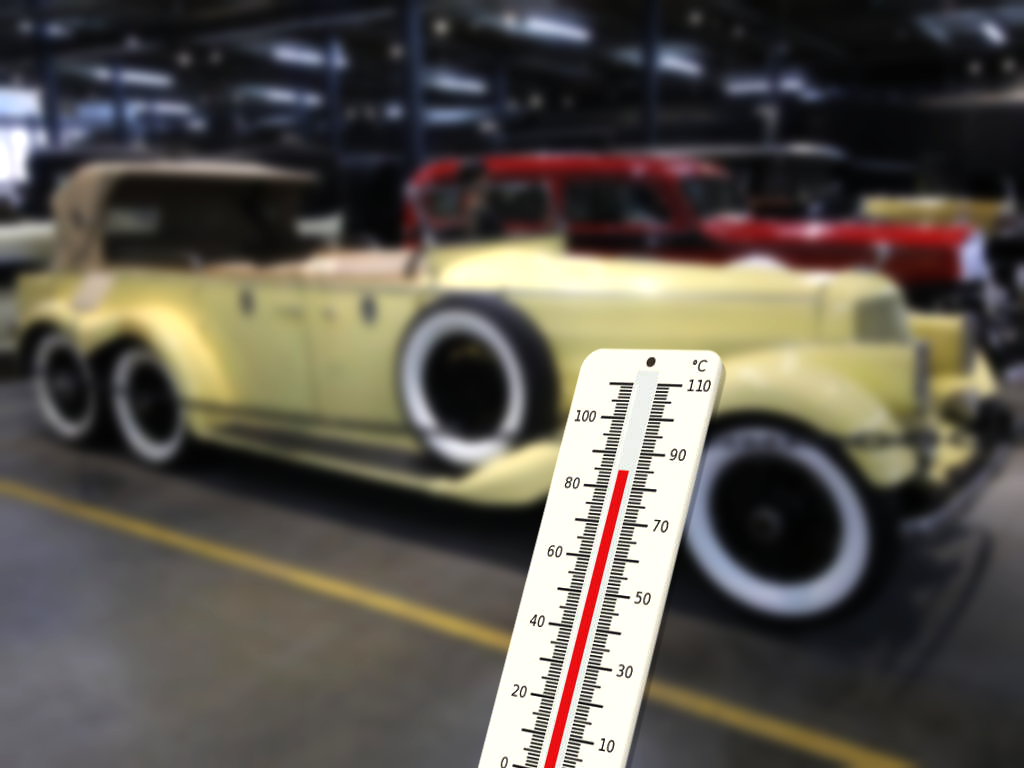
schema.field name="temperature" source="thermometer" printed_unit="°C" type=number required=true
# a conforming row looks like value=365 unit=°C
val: value=85 unit=°C
